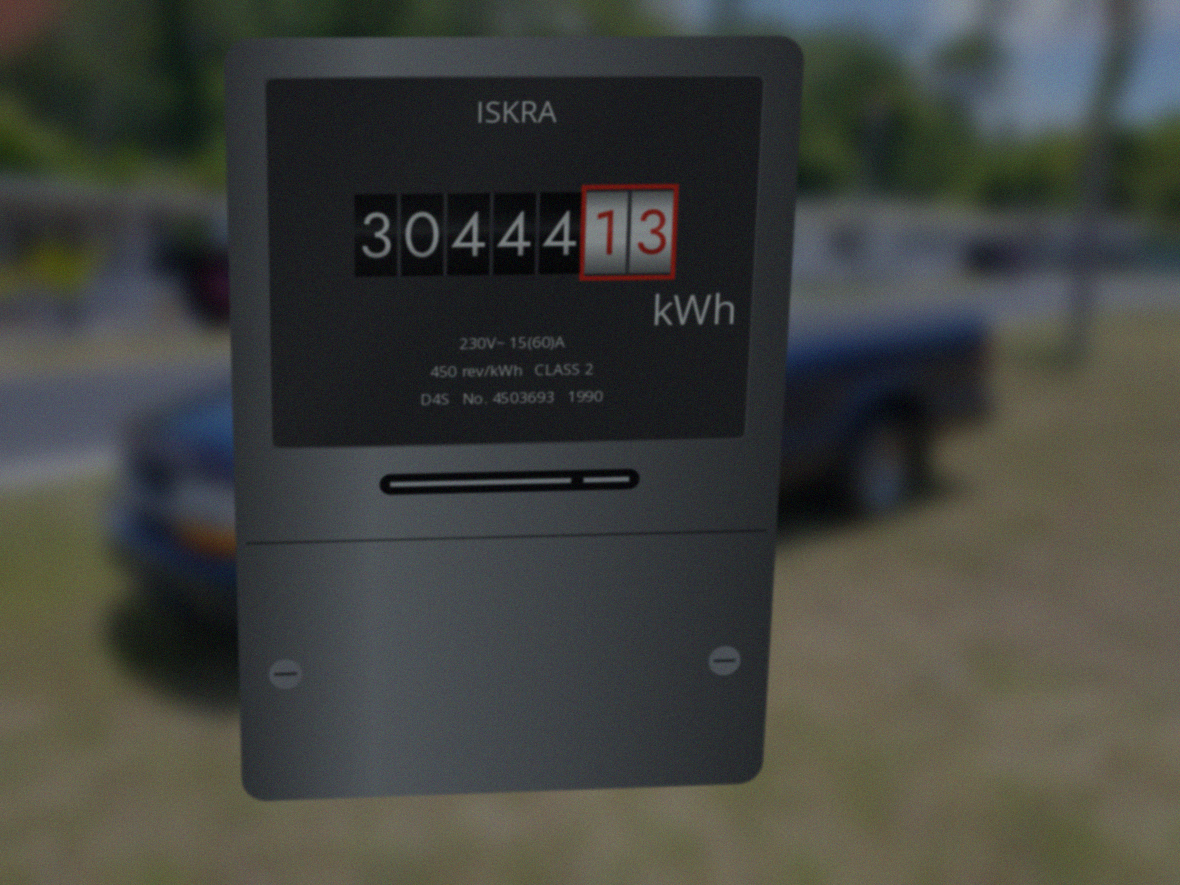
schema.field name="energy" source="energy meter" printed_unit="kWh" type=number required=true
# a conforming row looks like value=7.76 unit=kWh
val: value=30444.13 unit=kWh
